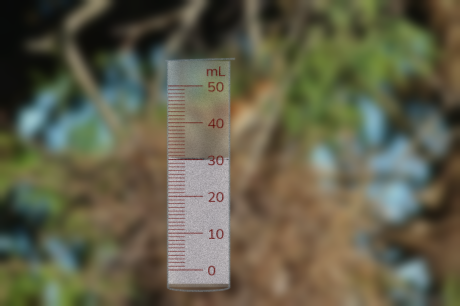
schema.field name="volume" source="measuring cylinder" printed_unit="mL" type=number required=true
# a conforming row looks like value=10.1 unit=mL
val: value=30 unit=mL
